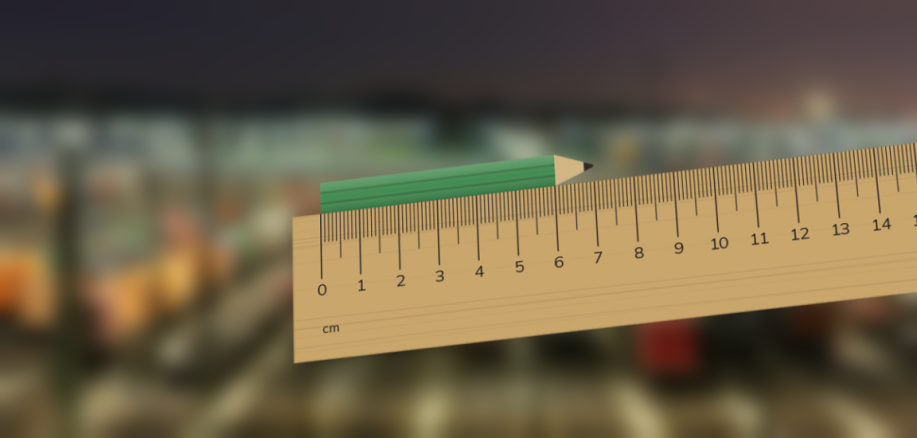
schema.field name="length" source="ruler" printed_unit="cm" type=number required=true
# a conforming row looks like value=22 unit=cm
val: value=7 unit=cm
